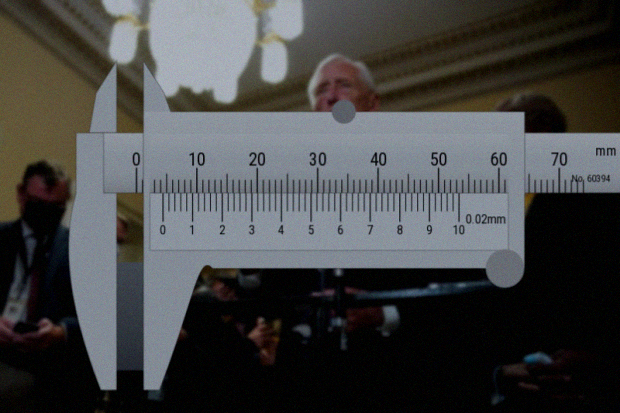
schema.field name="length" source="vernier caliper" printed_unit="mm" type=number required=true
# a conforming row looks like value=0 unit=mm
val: value=4.4 unit=mm
